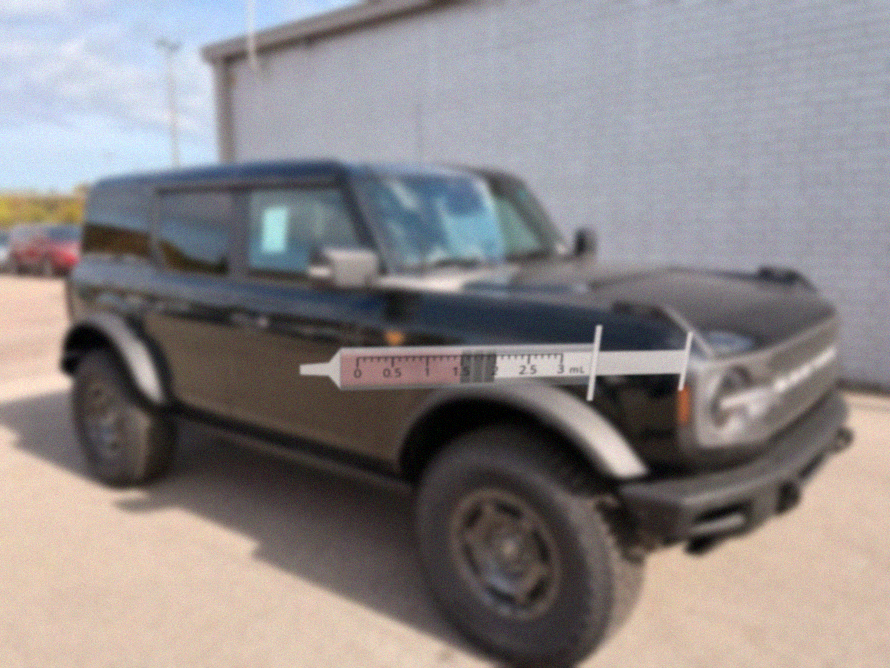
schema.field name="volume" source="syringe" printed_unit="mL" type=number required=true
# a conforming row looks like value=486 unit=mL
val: value=1.5 unit=mL
